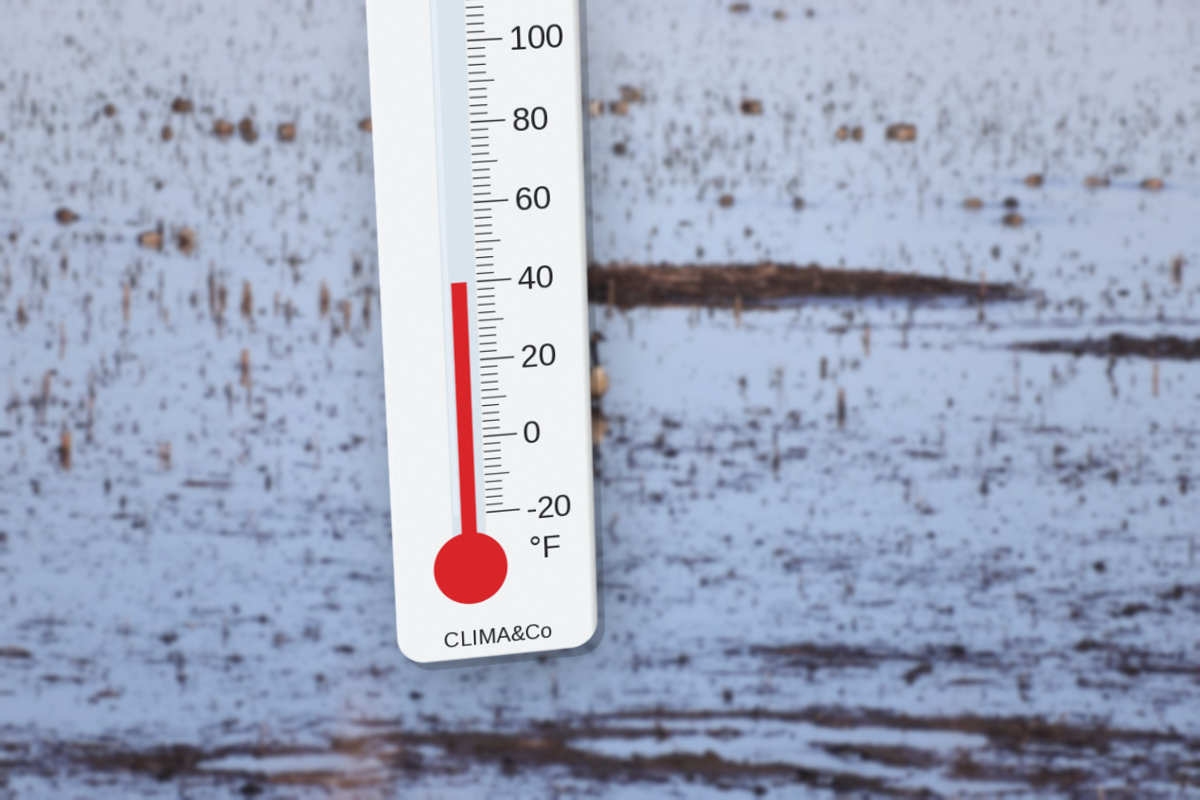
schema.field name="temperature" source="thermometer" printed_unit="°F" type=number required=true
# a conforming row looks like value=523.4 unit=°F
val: value=40 unit=°F
